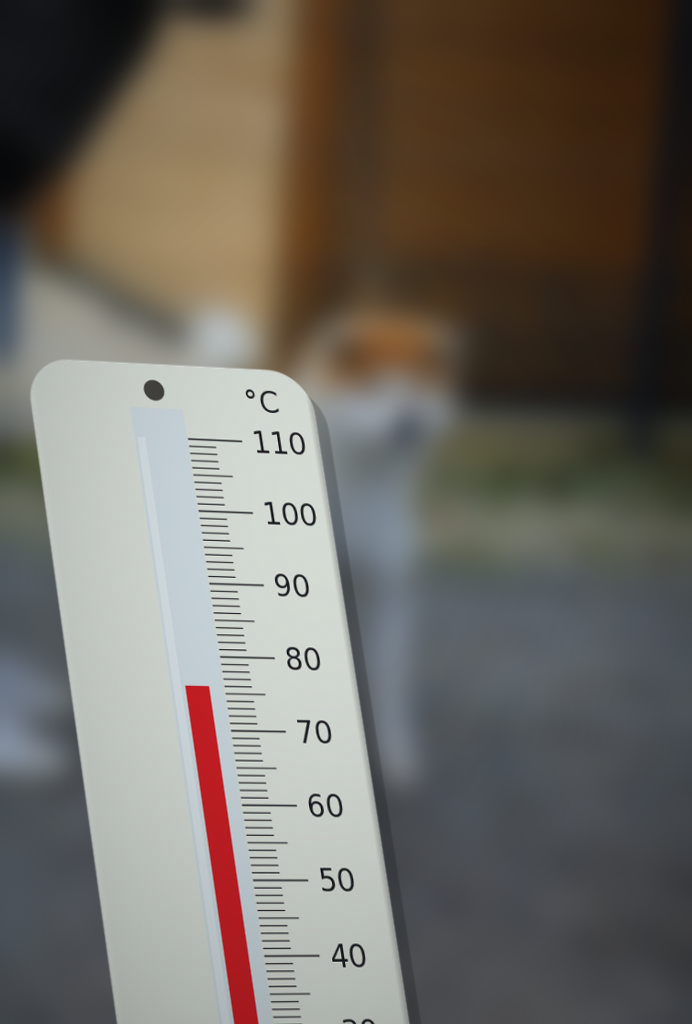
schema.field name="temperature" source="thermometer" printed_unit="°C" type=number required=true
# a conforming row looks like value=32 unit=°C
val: value=76 unit=°C
